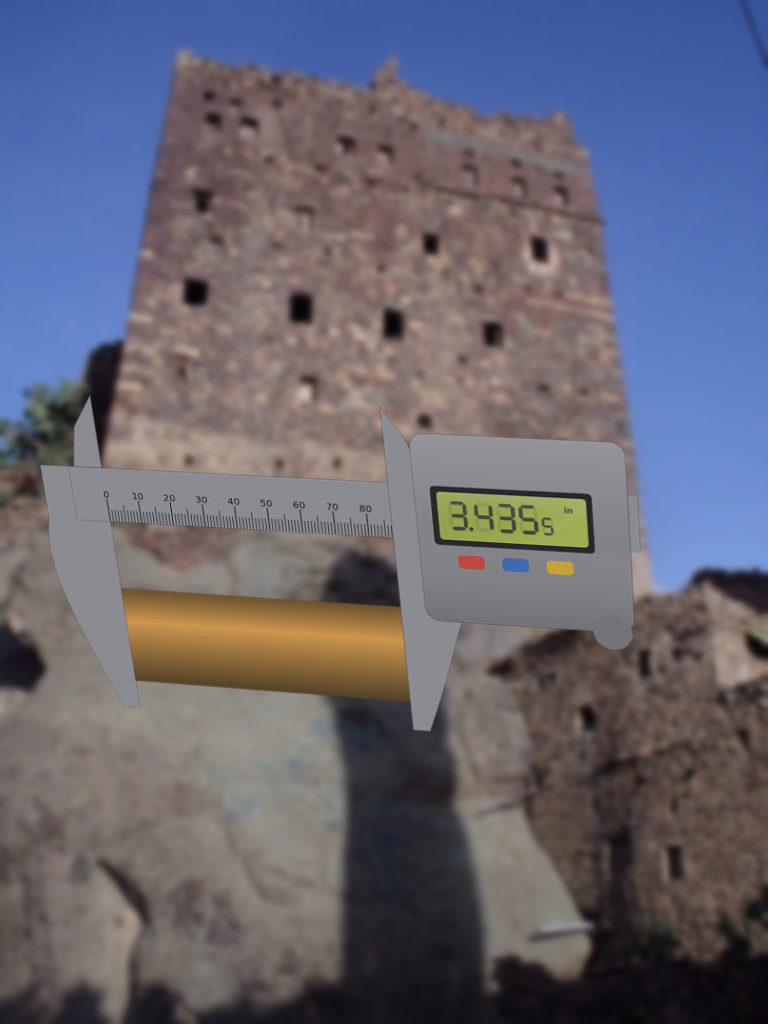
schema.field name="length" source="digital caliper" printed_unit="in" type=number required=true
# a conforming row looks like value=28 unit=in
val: value=3.4355 unit=in
